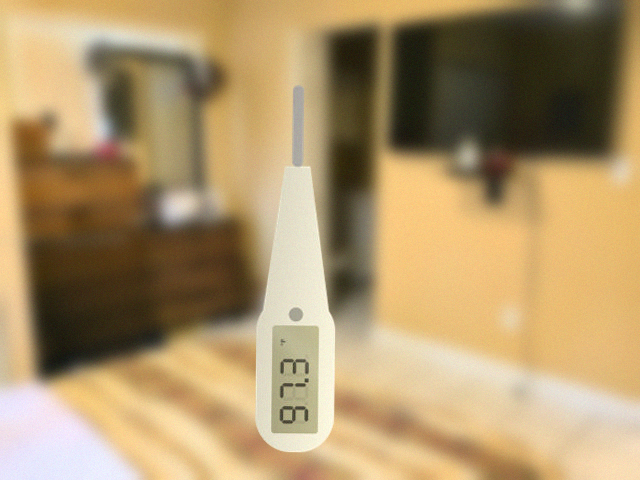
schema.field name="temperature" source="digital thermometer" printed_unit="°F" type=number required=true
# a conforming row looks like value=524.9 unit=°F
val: value=97.3 unit=°F
